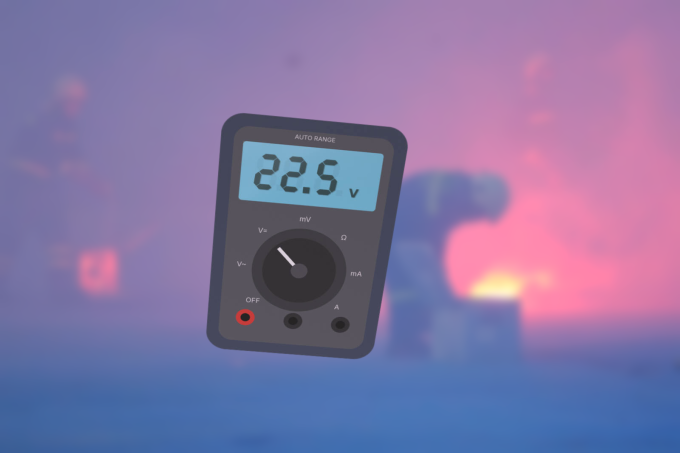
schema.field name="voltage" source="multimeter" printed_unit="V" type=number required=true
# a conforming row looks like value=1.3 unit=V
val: value=22.5 unit=V
